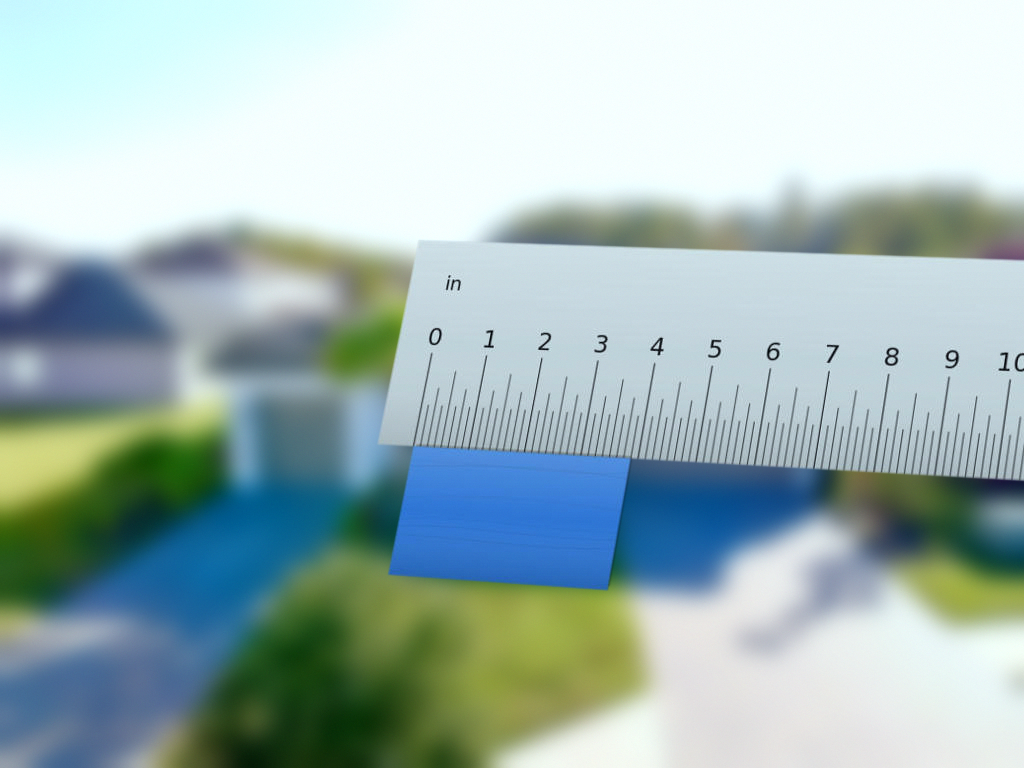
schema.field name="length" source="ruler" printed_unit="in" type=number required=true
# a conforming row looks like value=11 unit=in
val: value=3.875 unit=in
